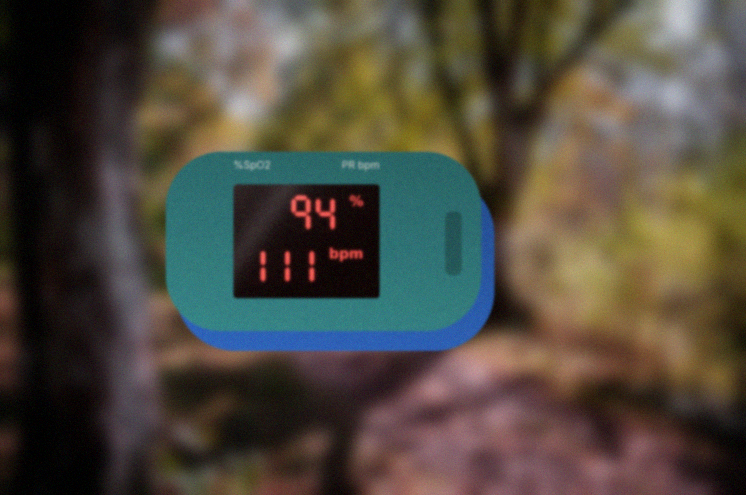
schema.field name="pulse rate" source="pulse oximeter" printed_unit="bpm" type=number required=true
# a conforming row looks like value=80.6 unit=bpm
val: value=111 unit=bpm
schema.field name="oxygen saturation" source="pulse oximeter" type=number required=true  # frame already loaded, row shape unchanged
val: value=94 unit=%
